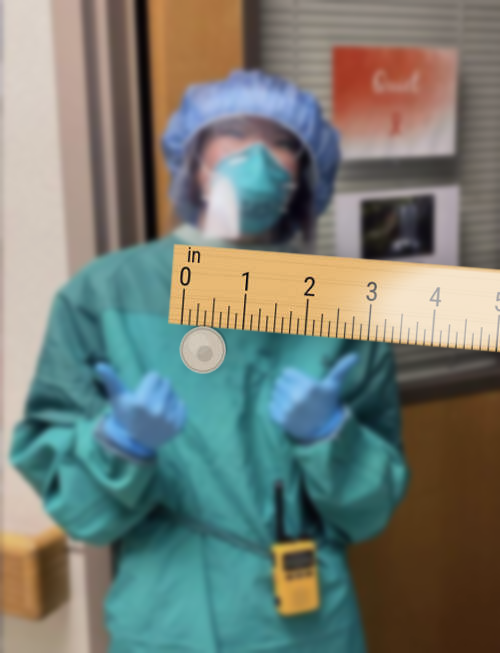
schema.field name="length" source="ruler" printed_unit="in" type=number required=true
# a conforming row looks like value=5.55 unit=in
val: value=0.75 unit=in
